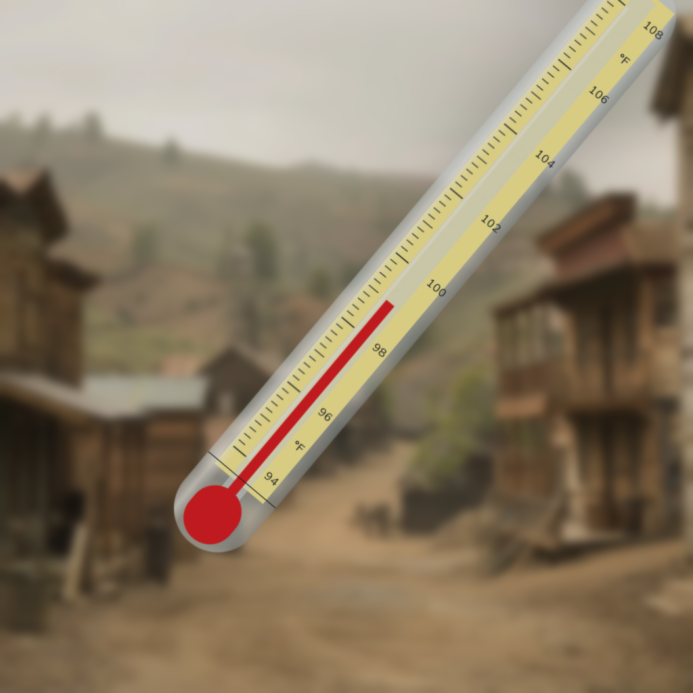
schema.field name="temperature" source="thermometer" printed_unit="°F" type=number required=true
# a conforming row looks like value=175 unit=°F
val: value=99 unit=°F
